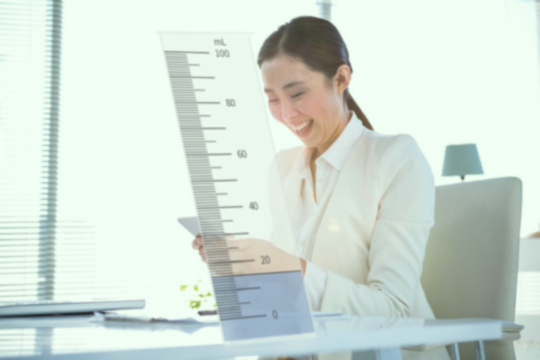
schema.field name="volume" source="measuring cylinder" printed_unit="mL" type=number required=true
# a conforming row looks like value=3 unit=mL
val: value=15 unit=mL
